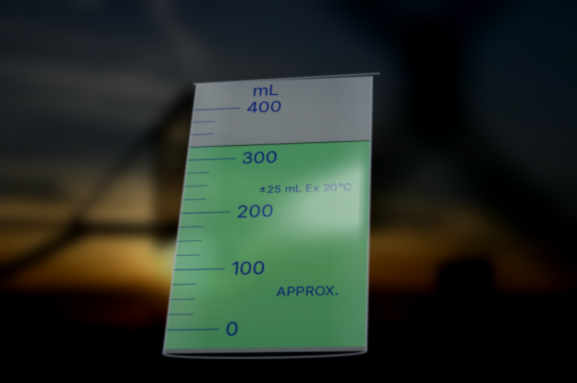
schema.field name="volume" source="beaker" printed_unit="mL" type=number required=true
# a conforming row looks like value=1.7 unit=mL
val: value=325 unit=mL
